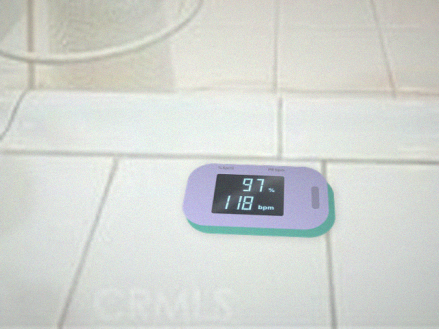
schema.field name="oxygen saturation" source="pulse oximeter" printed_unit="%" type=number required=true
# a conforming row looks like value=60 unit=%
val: value=97 unit=%
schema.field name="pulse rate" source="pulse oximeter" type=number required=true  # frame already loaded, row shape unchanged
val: value=118 unit=bpm
